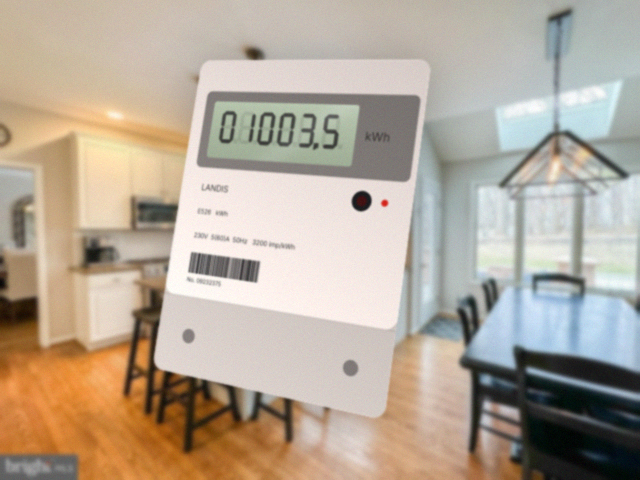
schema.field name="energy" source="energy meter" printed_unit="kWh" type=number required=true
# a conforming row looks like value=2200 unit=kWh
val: value=1003.5 unit=kWh
